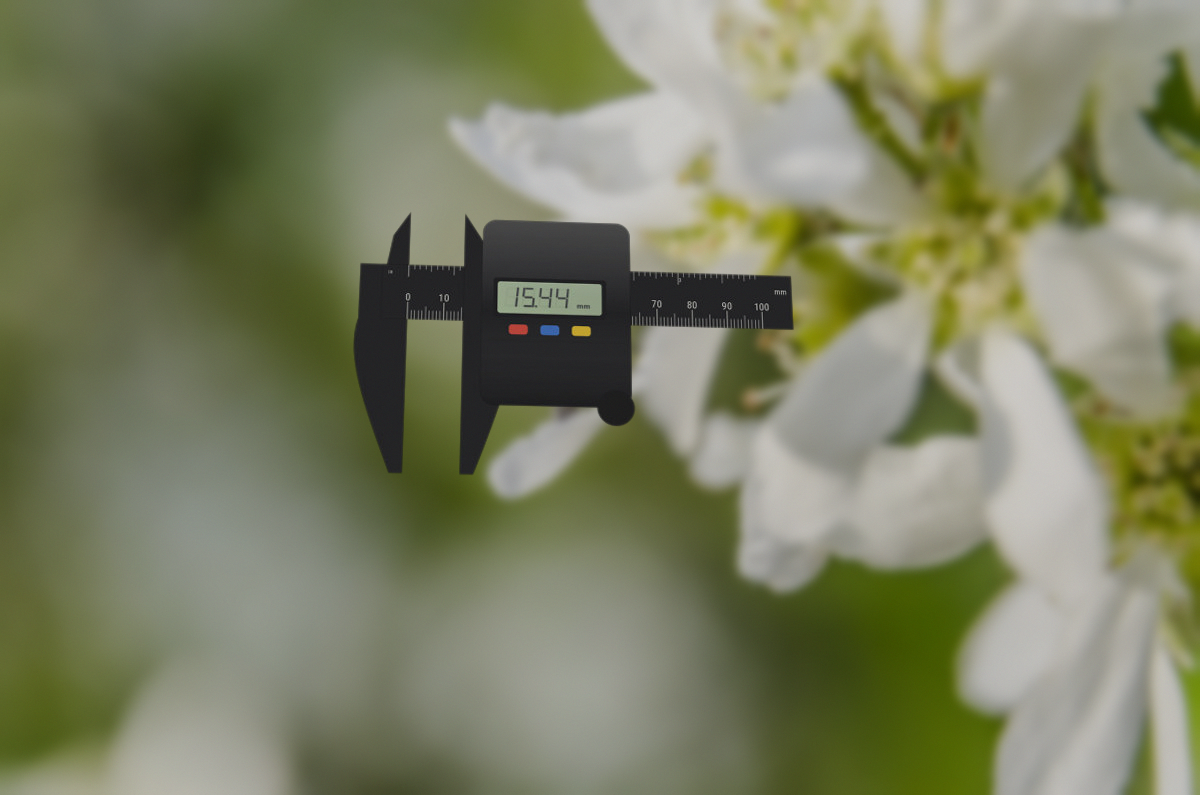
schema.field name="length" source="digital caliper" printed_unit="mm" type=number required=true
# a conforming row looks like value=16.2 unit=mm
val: value=15.44 unit=mm
